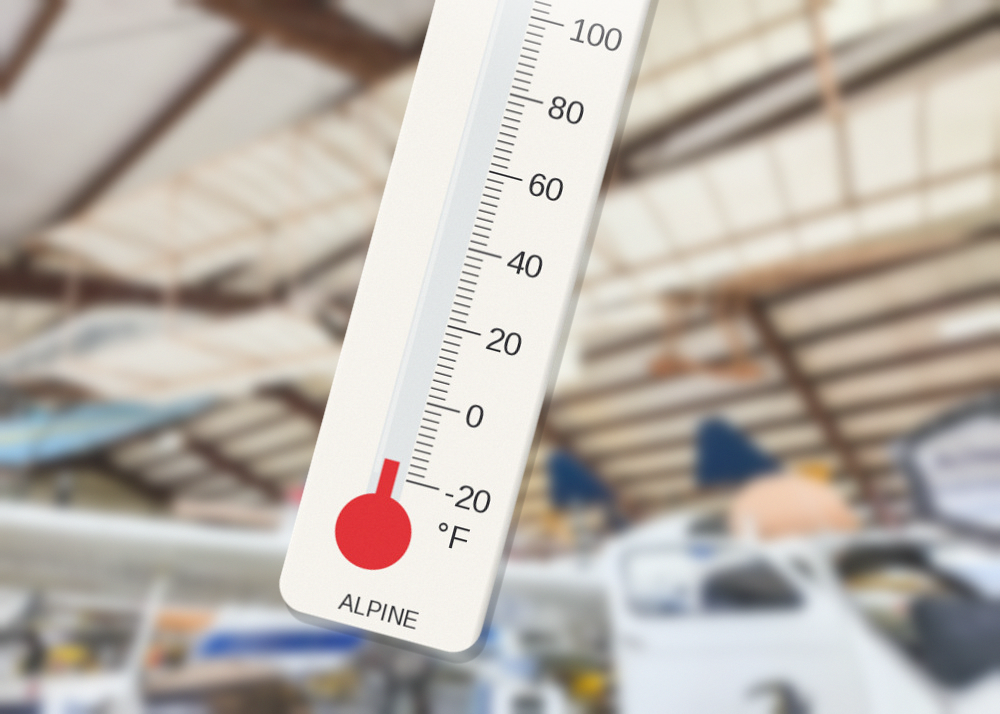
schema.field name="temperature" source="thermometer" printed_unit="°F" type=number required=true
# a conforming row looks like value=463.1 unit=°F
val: value=-16 unit=°F
